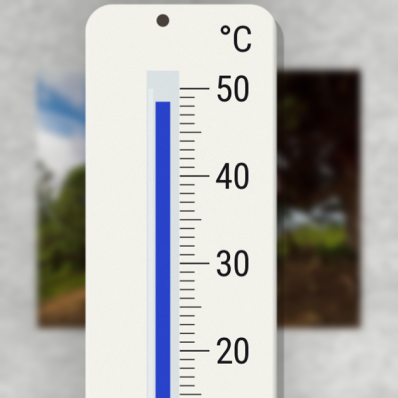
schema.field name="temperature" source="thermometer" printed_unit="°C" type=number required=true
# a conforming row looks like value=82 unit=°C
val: value=48.5 unit=°C
